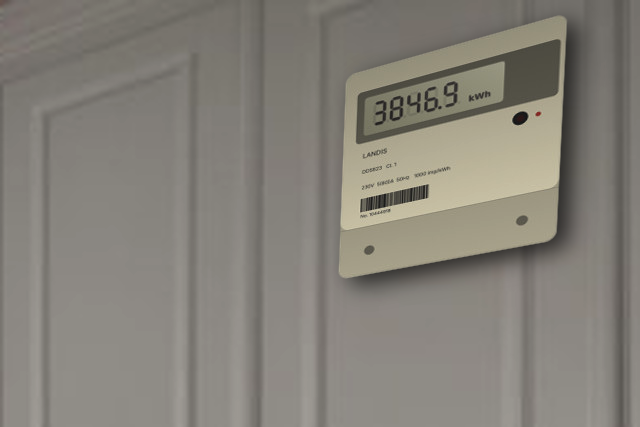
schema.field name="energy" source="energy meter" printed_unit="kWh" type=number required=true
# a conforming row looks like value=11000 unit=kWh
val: value=3846.9 unit=kWh
